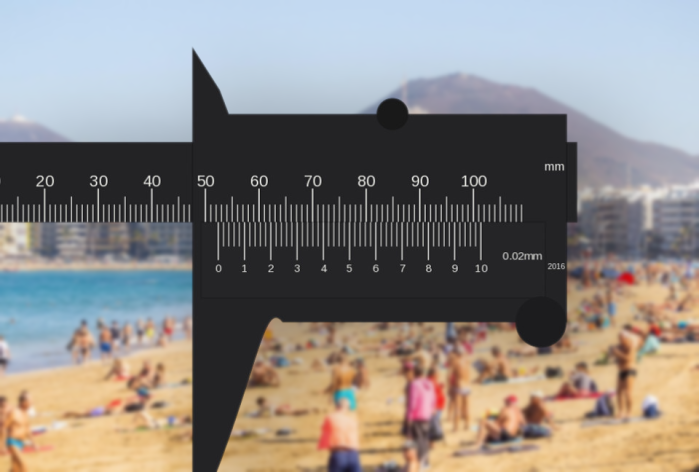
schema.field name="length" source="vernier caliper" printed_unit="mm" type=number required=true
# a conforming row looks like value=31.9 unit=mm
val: value=52.4 unit=mm
